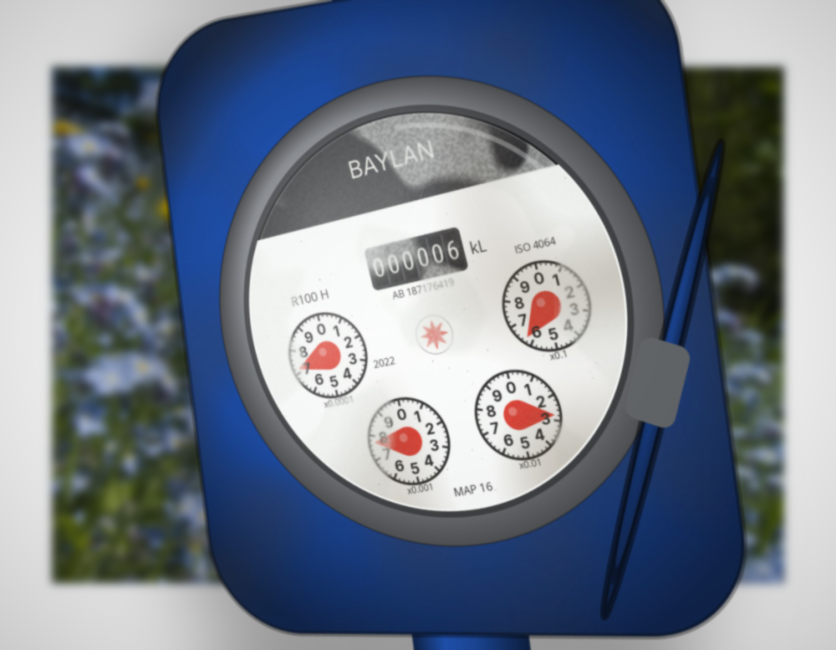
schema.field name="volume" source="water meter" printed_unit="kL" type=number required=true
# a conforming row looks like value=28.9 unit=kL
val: value=6.6277 unit=kL
